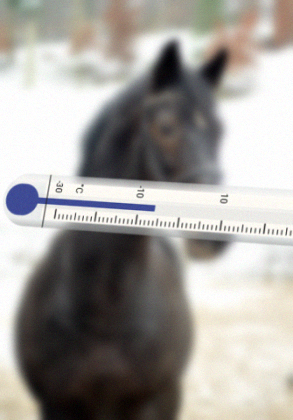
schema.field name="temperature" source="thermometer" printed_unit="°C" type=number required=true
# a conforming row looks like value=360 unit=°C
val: value=-6 unit=°C
